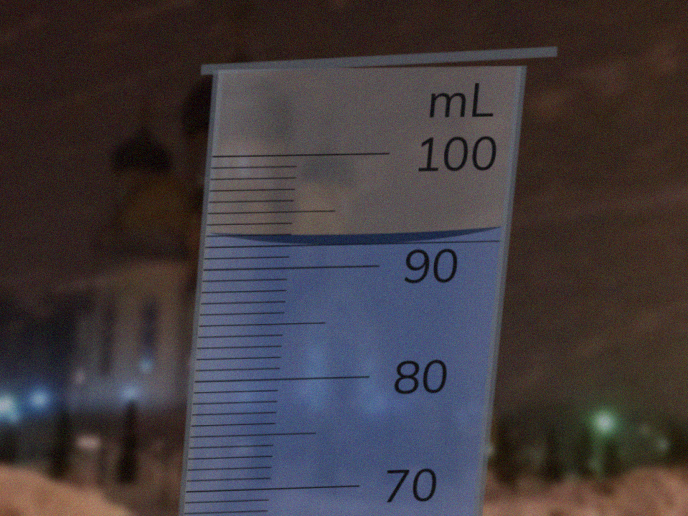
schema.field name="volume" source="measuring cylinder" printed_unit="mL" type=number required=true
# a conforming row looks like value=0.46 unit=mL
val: value=92 unit=mL
